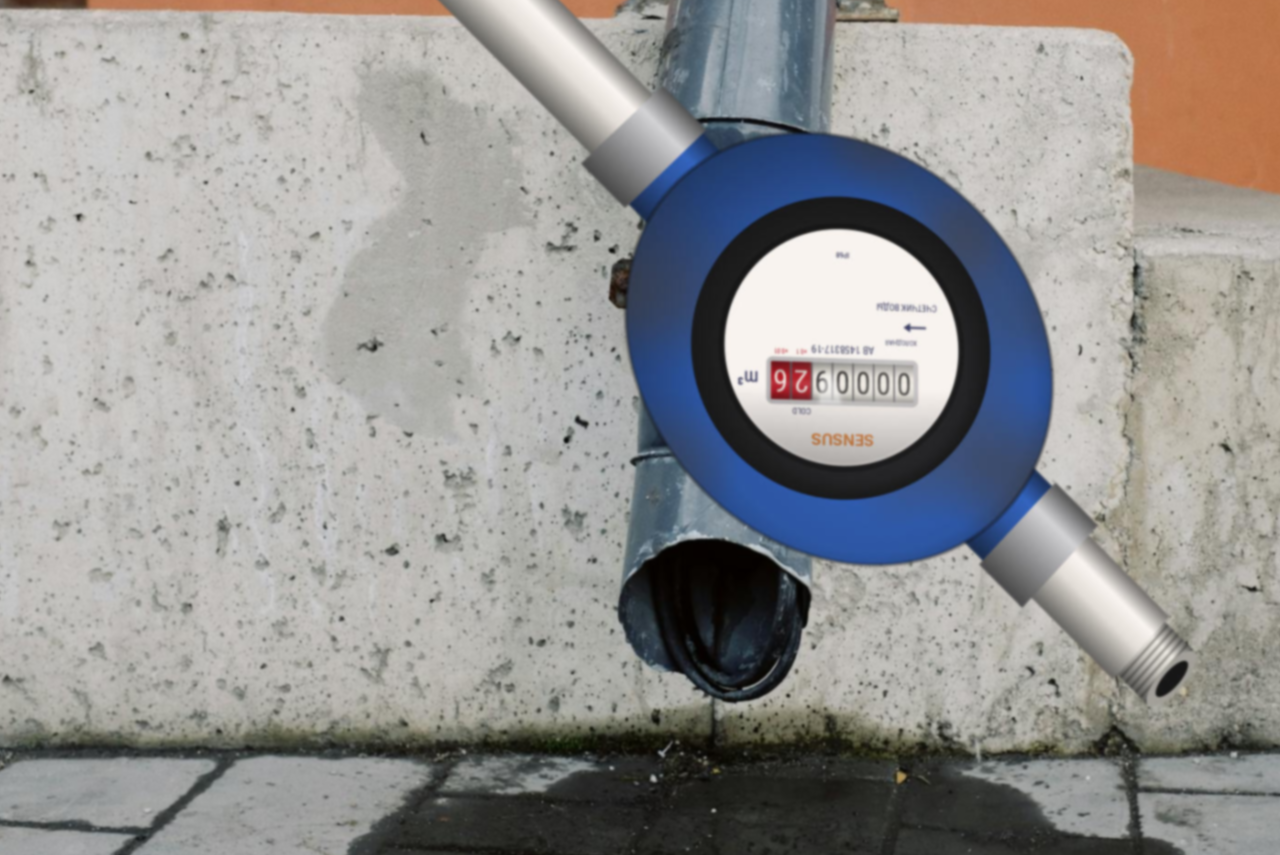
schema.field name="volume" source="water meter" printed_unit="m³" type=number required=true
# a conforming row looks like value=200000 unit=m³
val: value=9.26 unit=m³
